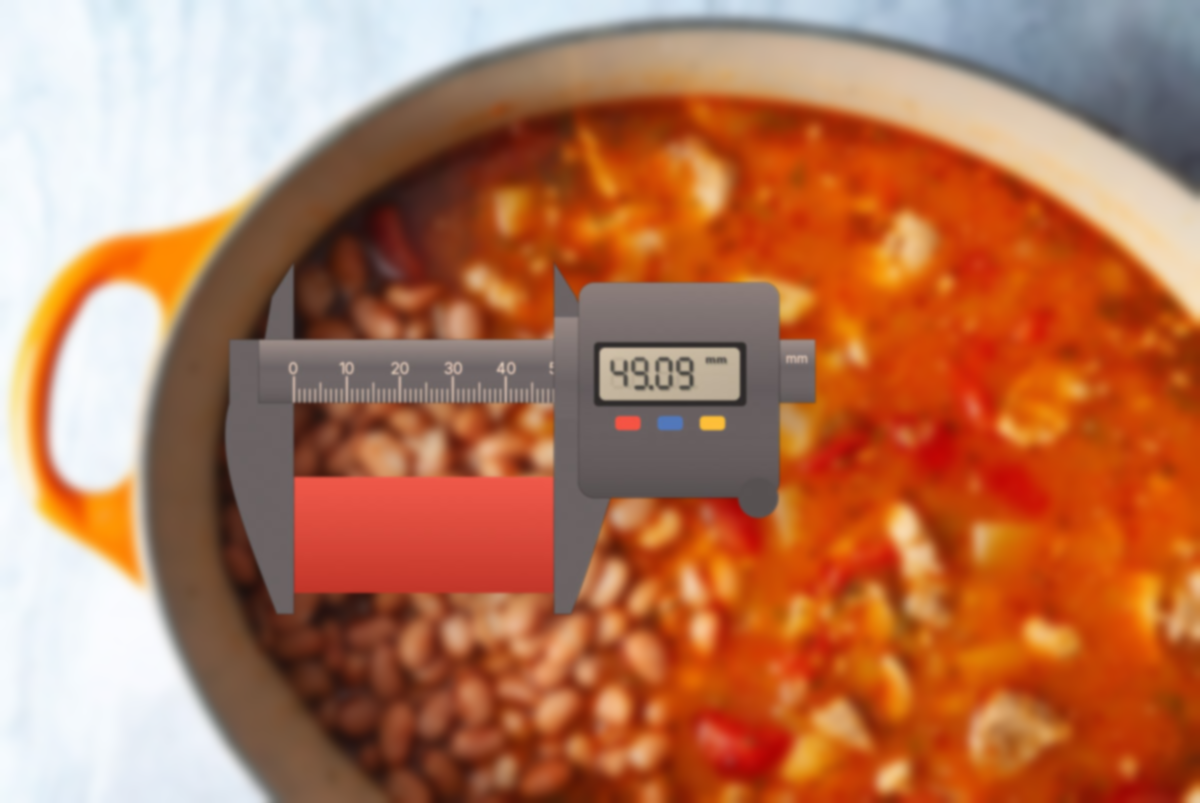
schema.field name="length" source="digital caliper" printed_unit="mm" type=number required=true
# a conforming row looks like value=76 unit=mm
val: value=49.09 unit=mm
